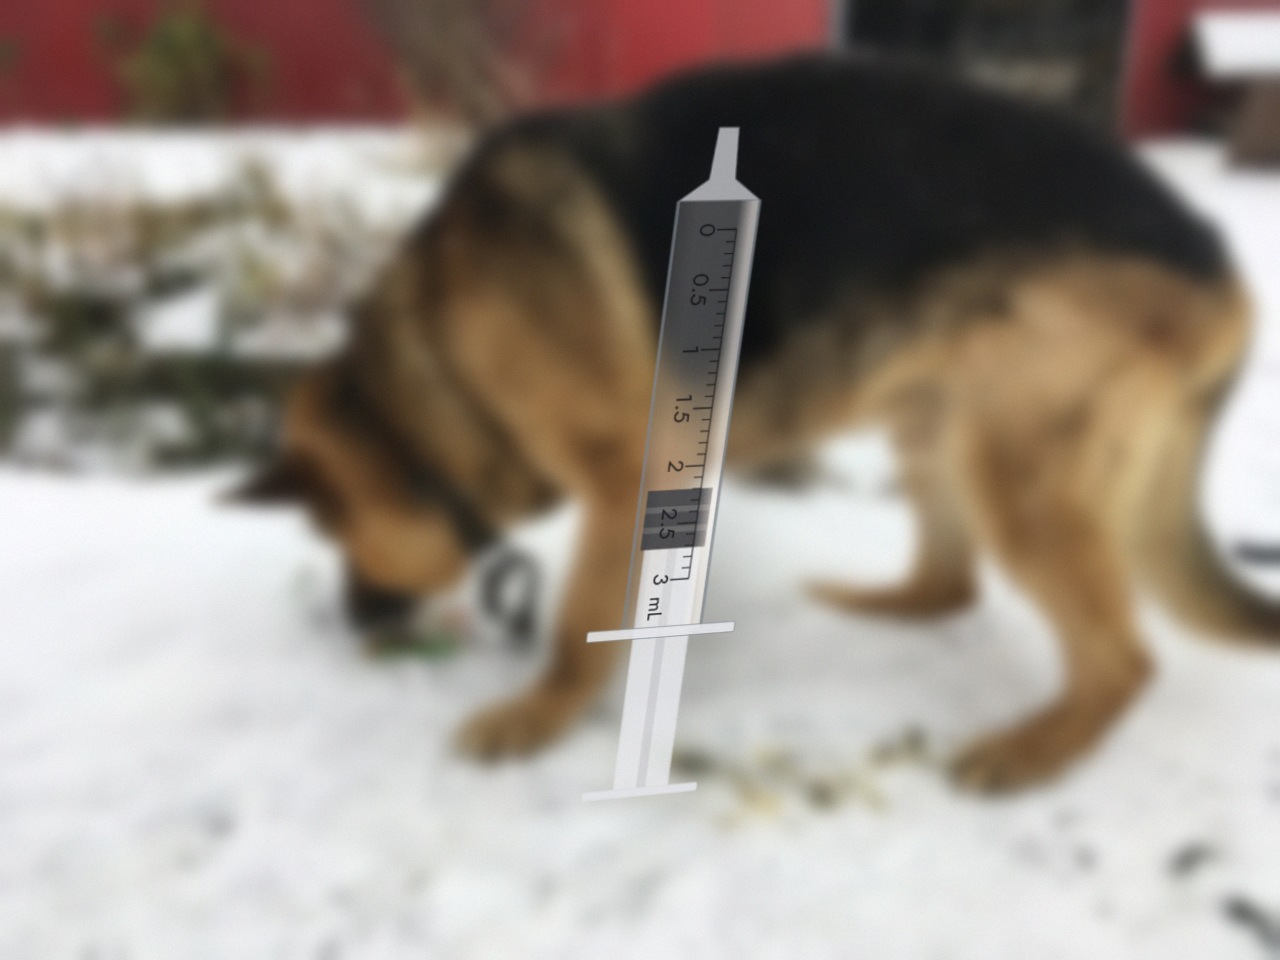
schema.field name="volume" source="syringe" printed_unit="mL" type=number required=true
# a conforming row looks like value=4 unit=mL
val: value=2.2 unit=mL
